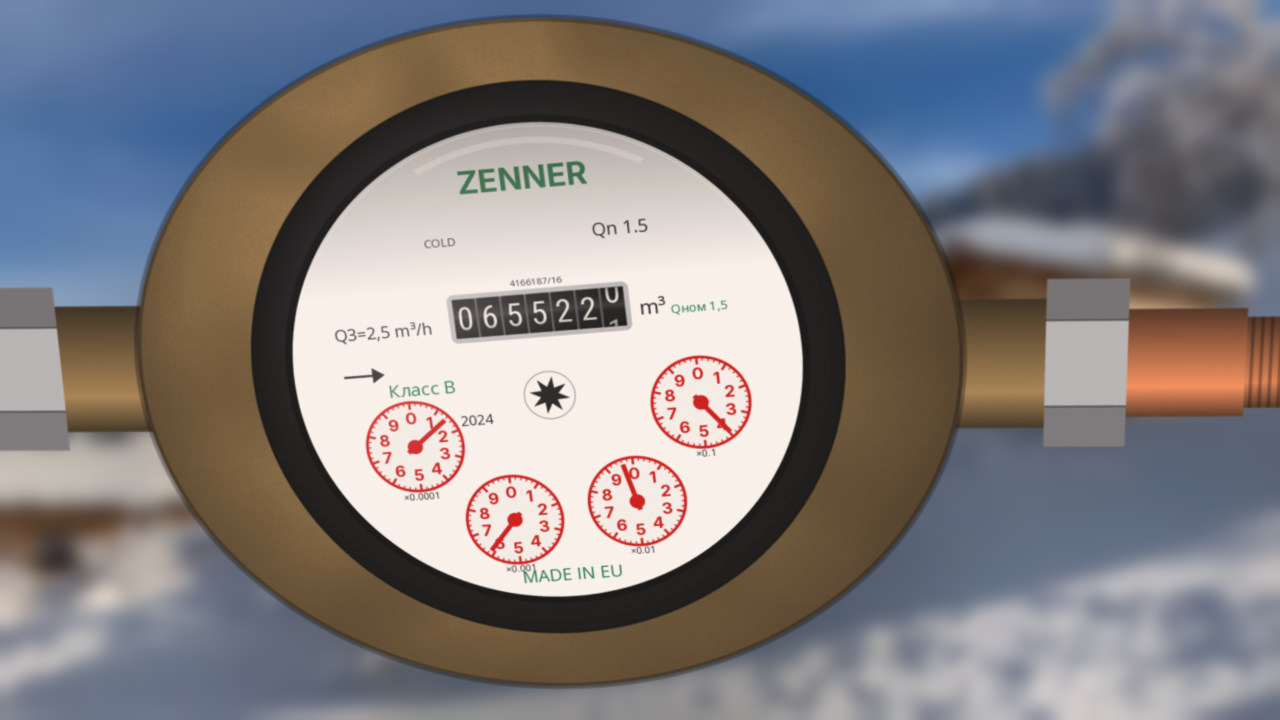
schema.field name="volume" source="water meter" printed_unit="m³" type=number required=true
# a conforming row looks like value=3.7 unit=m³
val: value=655220.3961 unit=m³
